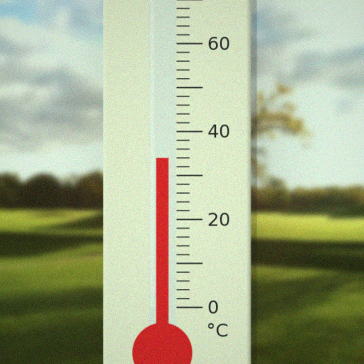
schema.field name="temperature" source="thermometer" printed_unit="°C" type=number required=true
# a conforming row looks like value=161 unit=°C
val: value=34 unit=°C
